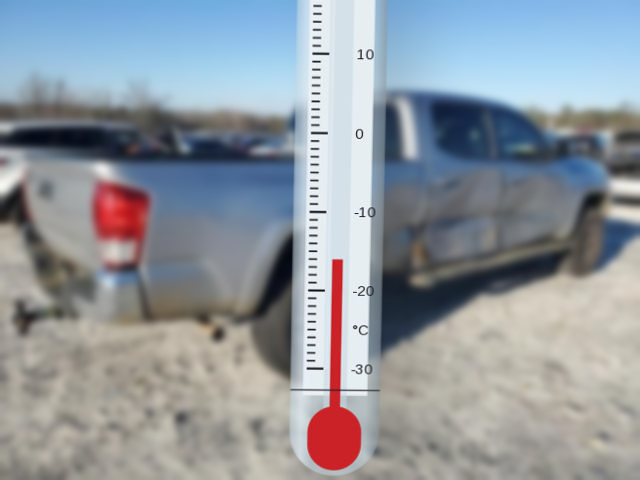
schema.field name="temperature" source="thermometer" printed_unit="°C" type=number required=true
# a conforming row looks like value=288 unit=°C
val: value=-16 unit=°C
